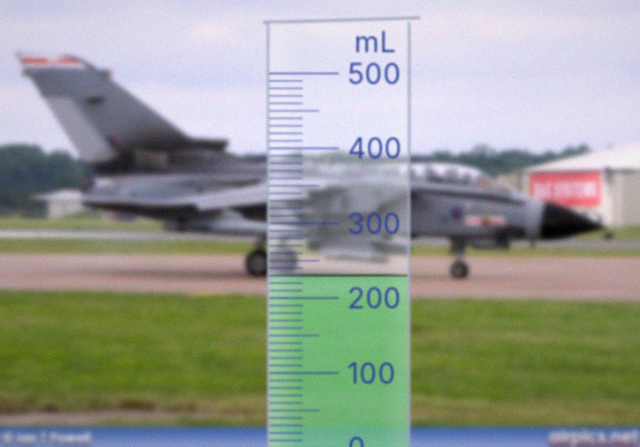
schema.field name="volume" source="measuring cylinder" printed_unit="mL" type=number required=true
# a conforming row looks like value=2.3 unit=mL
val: value=230 unit=mL
